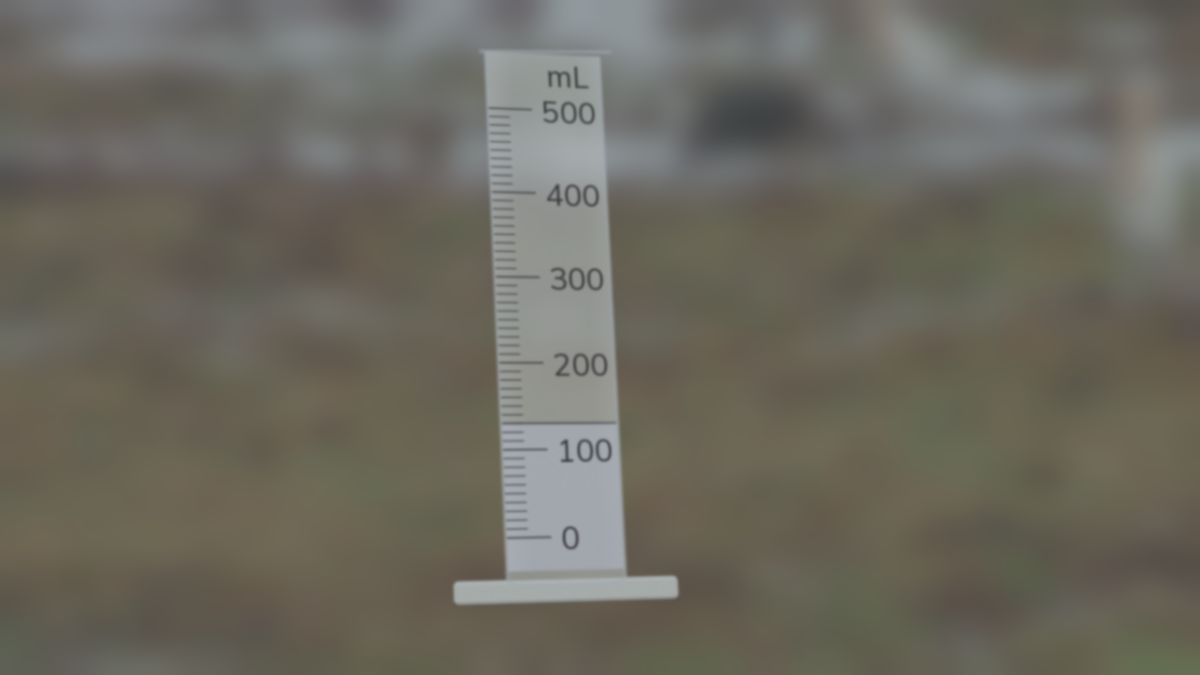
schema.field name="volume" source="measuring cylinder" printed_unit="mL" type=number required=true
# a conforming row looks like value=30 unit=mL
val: value=130 unit=mL
